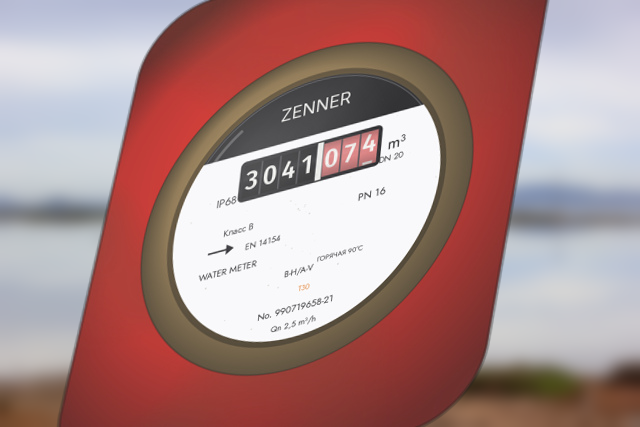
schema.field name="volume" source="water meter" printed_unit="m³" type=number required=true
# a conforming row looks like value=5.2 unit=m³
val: value=3041.074 unit=m³
